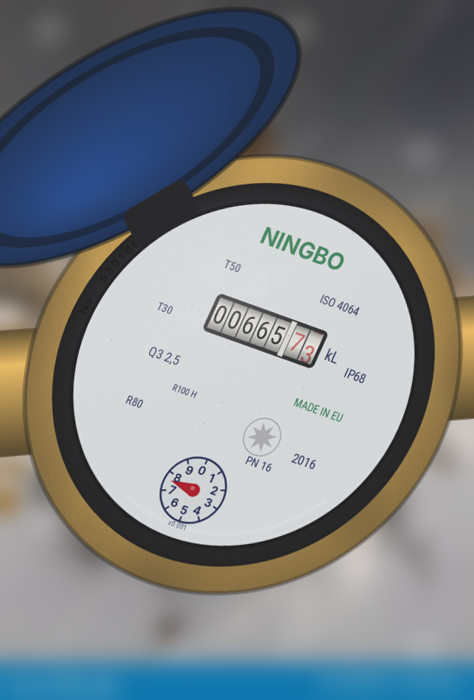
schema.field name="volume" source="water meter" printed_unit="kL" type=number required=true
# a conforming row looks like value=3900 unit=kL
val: value=665.727 unit=kL
